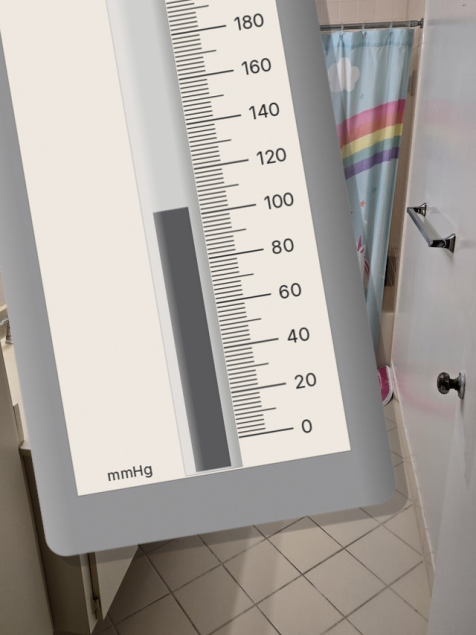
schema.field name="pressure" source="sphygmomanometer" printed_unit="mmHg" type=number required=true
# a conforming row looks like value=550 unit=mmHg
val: value=104 unit=mmHg
